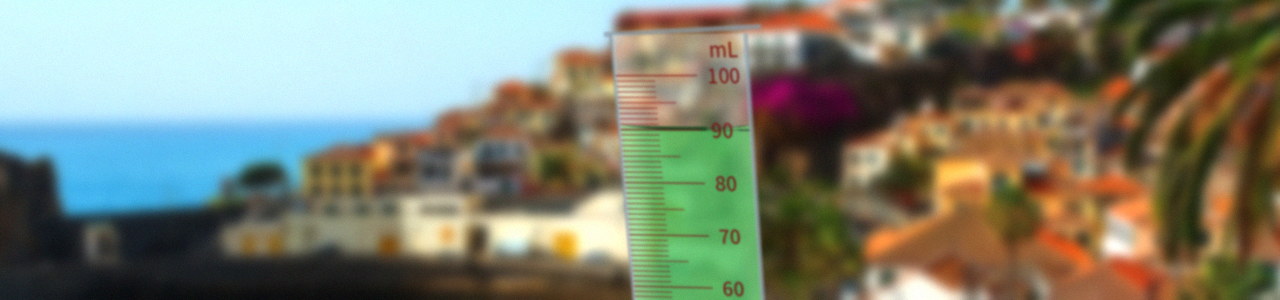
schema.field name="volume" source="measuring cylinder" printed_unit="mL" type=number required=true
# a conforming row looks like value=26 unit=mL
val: value=90 unit=mL
